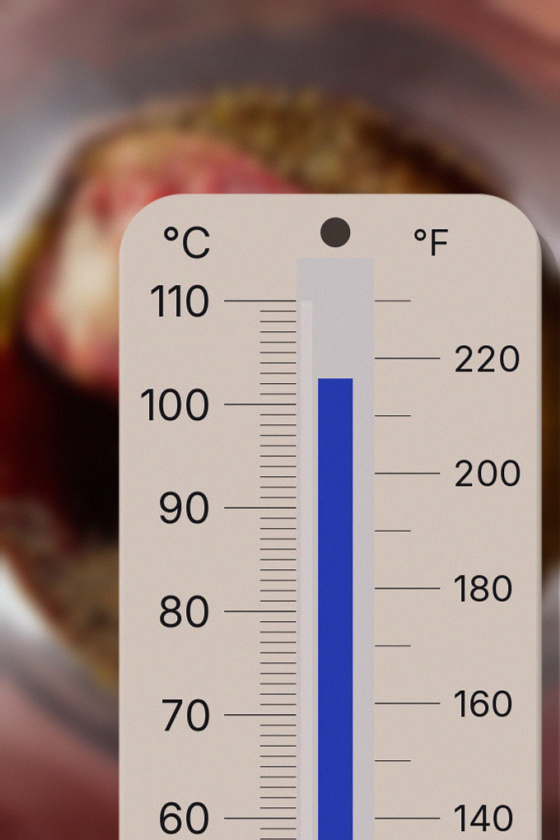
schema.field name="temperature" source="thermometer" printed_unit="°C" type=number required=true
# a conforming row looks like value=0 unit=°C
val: value=102.5 unit=°C
